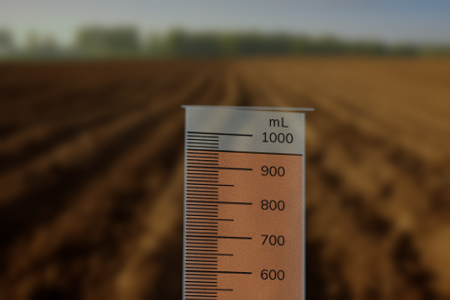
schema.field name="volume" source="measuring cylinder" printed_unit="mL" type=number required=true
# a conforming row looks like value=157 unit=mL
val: value=950 unit=mL
